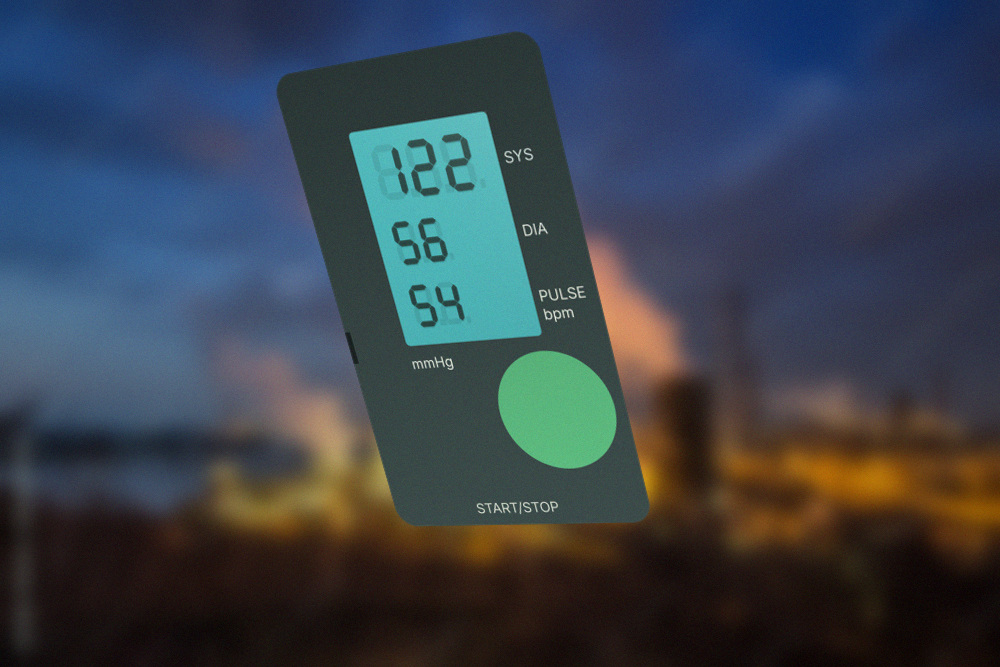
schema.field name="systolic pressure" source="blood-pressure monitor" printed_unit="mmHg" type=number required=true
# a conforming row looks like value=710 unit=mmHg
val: value=122 unit=mmHg
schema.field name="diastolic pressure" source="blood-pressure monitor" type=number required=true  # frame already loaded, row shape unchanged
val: value=56 unit=mmHg
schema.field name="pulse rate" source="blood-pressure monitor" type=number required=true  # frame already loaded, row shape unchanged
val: value=54 unit=bpm
